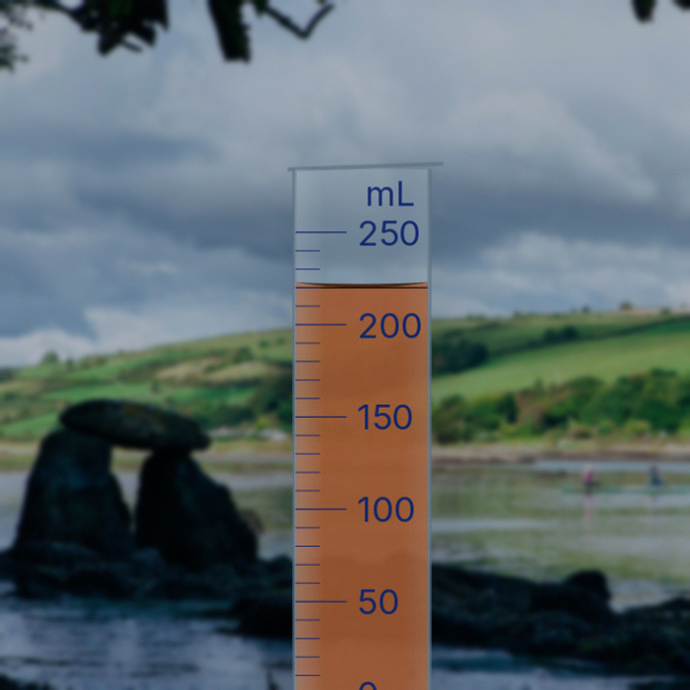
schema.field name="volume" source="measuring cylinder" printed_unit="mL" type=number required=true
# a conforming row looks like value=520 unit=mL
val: value=220 unit=mL
